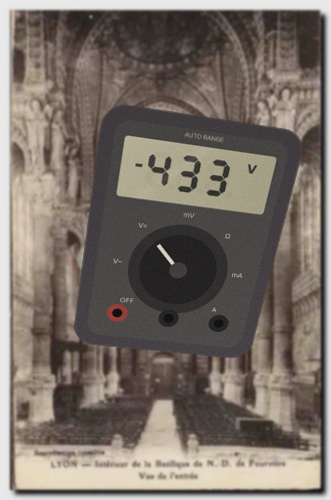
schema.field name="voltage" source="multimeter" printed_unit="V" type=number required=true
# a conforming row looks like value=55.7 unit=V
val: value=-433 unit=V
